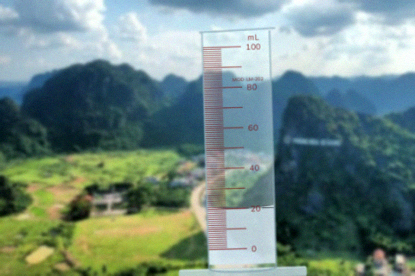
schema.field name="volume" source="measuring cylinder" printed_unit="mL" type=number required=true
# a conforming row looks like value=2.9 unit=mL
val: value=20 unit=mL
